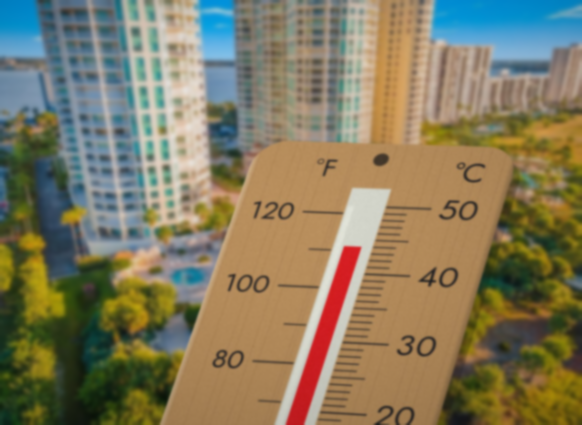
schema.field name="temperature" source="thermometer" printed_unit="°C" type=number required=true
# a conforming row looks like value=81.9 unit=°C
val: value=44 unit=°C
